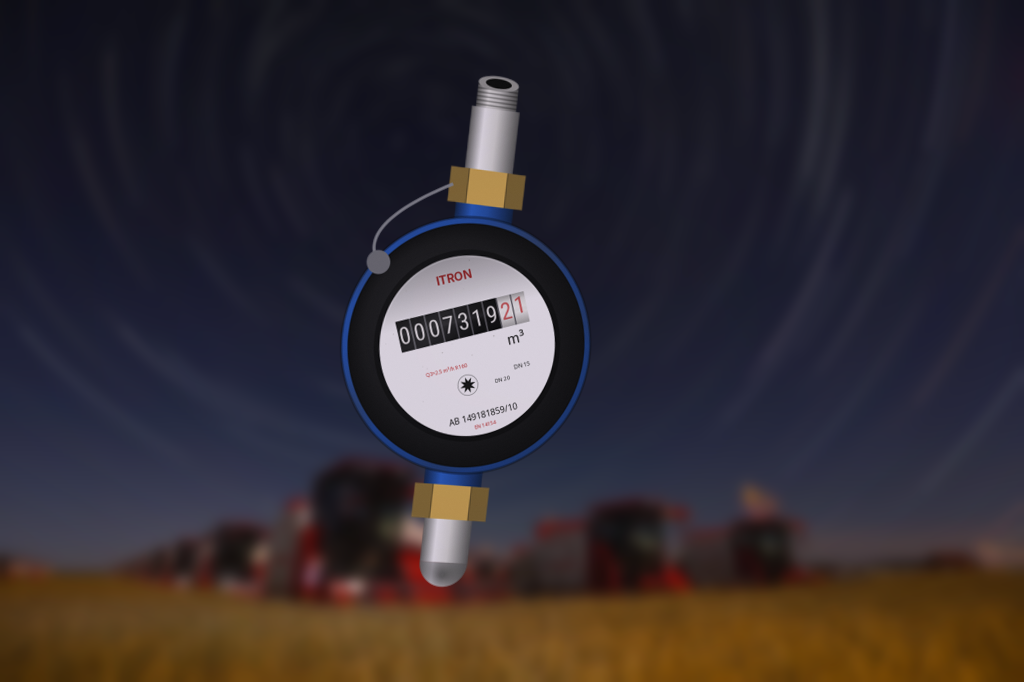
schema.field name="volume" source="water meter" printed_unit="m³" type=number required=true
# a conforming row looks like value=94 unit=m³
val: value=7319.21 unit=m³
